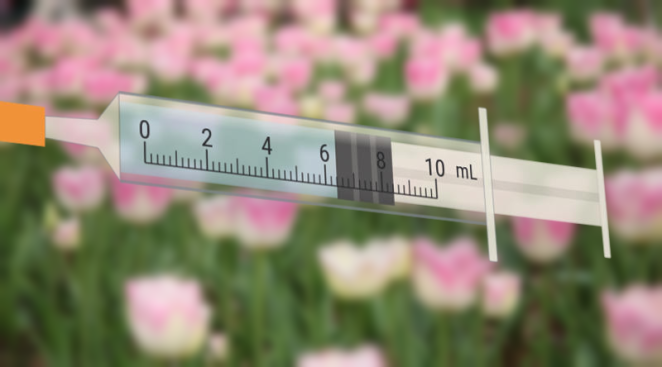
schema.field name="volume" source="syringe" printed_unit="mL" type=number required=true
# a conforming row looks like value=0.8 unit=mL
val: value=6.4 unit=mL
